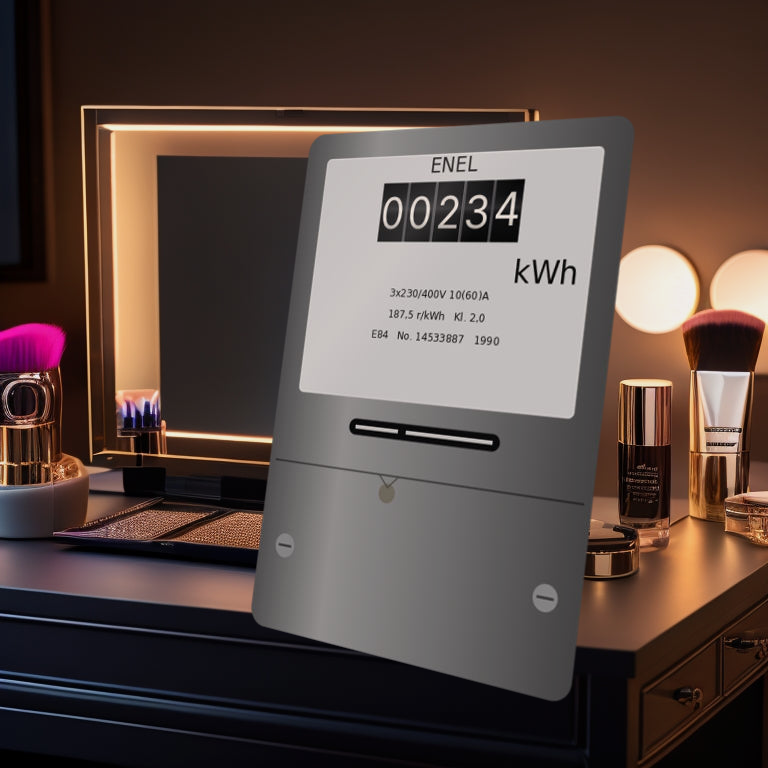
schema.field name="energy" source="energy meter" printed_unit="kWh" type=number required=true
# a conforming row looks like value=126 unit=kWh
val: value=234 unit=kWh
